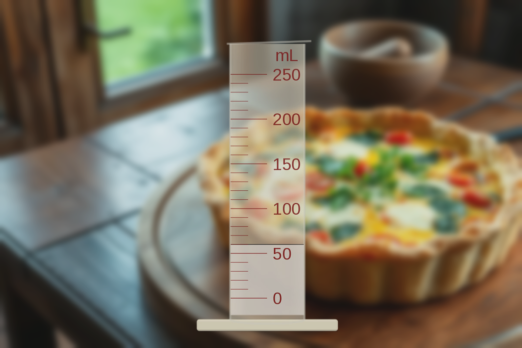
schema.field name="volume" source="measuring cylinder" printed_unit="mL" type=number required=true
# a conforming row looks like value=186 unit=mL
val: value=60 unit=mL
